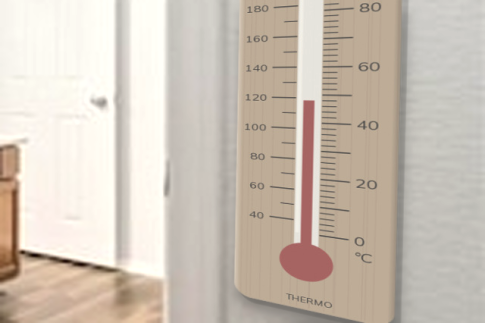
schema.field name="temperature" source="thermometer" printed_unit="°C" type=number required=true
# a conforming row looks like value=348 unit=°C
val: value=48 unit=°C
